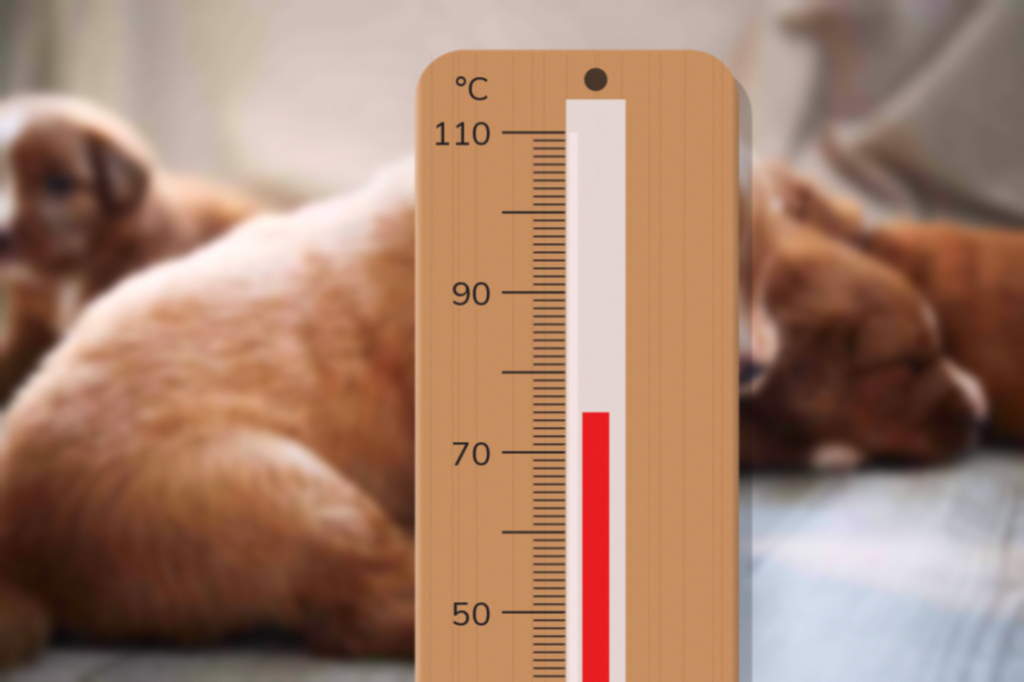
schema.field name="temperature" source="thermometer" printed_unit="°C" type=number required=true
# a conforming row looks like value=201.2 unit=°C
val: value=75 unit=°C
